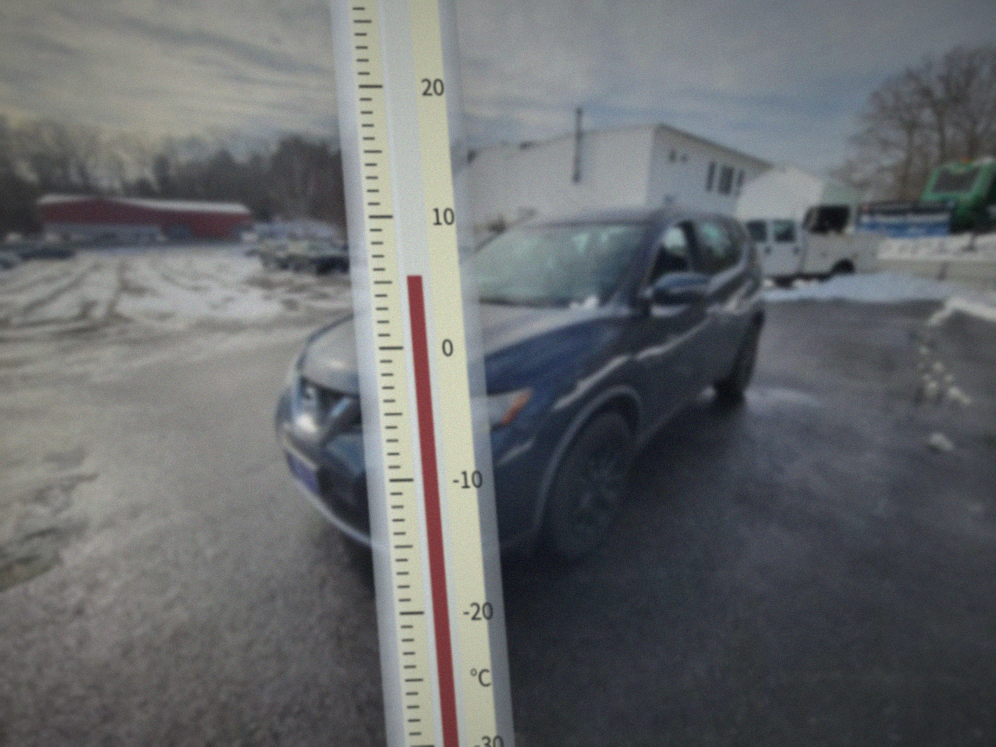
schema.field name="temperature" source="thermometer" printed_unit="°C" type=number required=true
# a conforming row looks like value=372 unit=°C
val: value=5.5 unit=°C
